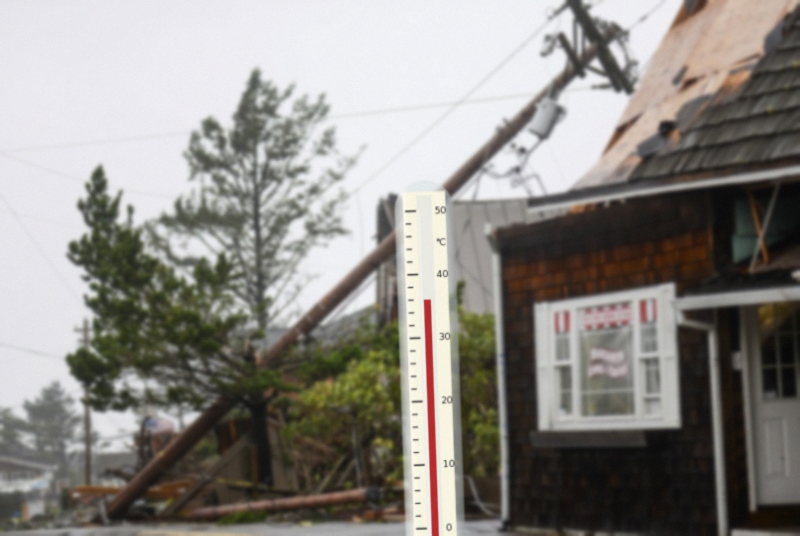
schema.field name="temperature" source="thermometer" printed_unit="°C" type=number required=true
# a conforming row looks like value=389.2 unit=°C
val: value=36 unit=°C
